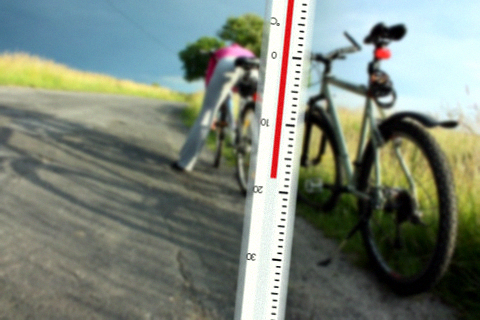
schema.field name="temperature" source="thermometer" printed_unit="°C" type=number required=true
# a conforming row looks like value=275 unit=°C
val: value=18 unit=°C
